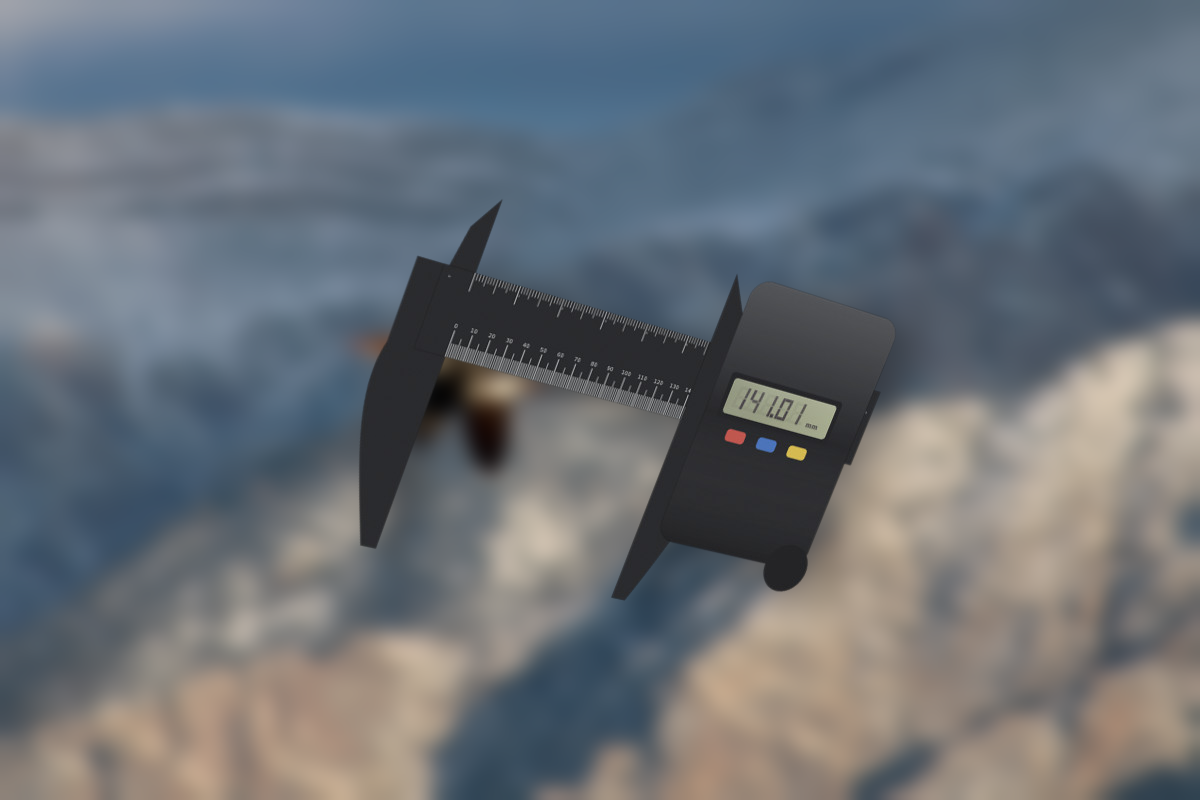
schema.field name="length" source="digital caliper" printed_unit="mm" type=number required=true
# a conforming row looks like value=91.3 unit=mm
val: value=141.01 unit=mm
